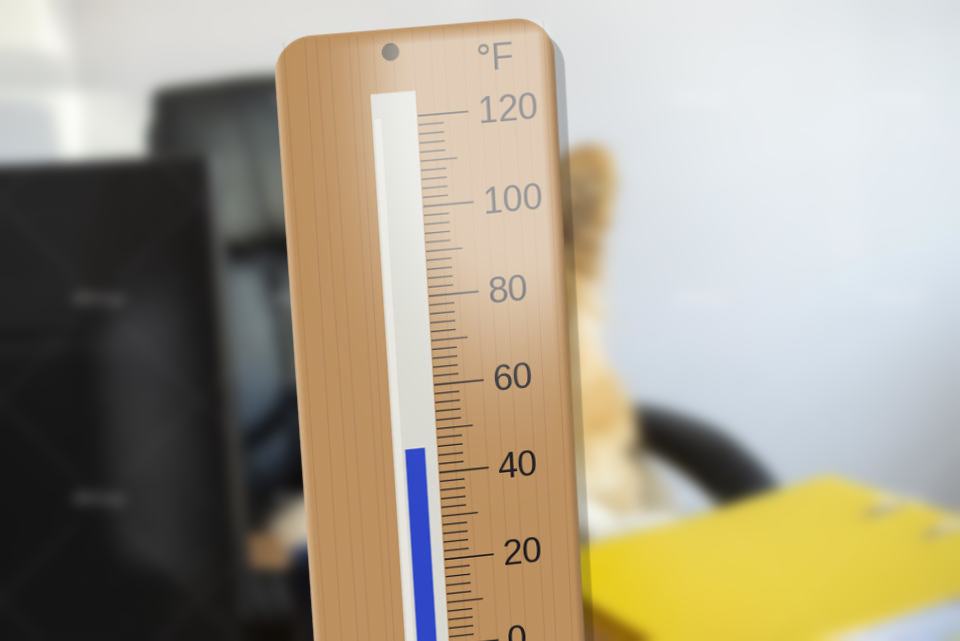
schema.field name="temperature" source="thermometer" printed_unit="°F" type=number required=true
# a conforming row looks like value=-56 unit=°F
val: value=46 unit=°F
